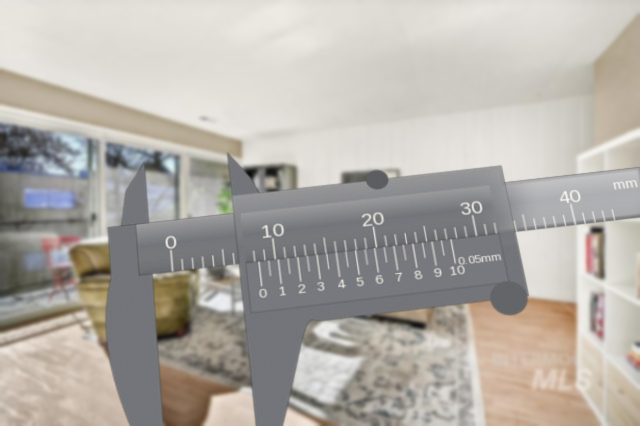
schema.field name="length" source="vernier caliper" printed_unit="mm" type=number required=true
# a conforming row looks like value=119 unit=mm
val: value=8.4 unit=mm
